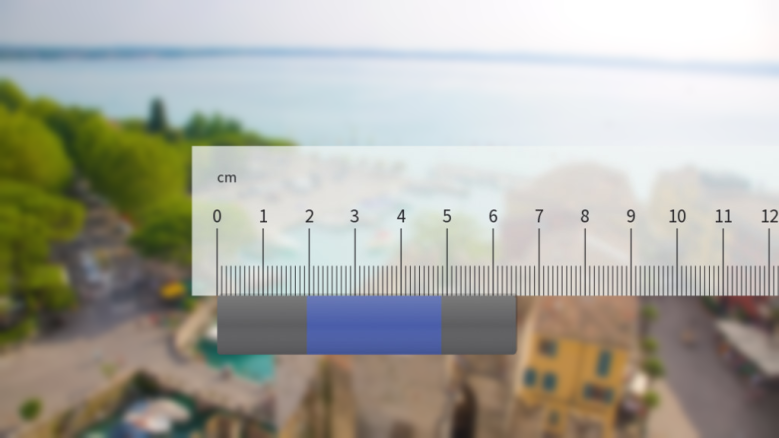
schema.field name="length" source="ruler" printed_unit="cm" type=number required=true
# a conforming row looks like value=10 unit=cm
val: value=6.5 unit=cm
